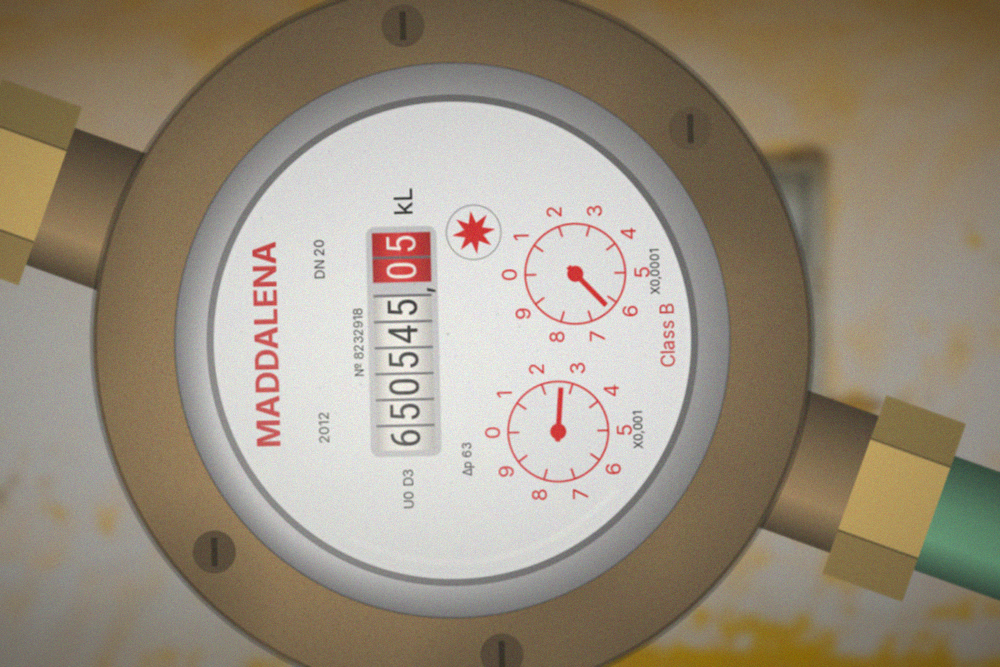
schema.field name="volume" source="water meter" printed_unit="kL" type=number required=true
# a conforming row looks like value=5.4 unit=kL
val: value=650545.0526 unit=kL
